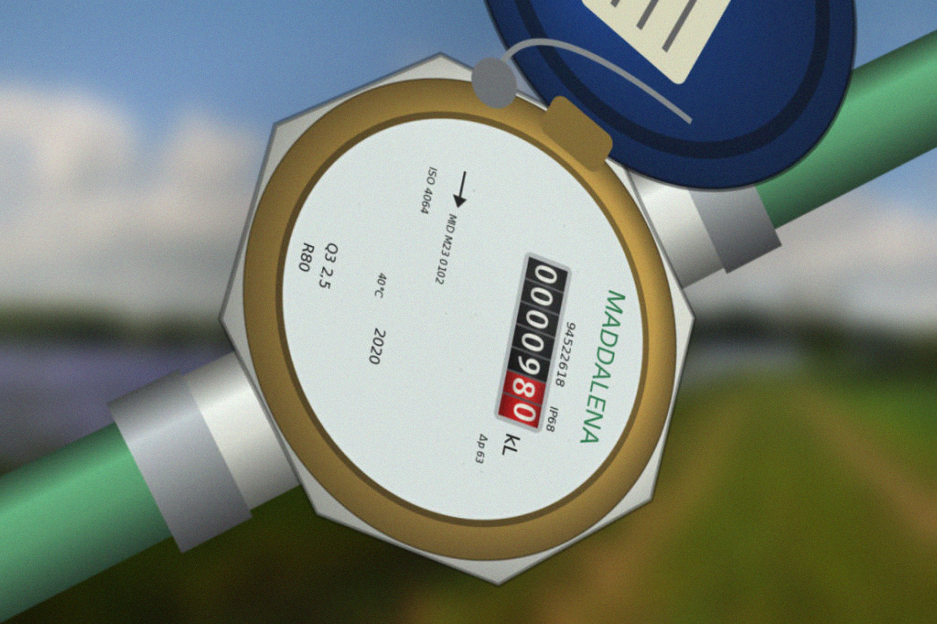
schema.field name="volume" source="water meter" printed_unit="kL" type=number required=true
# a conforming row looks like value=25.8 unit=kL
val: value=9.80 unit=kL
